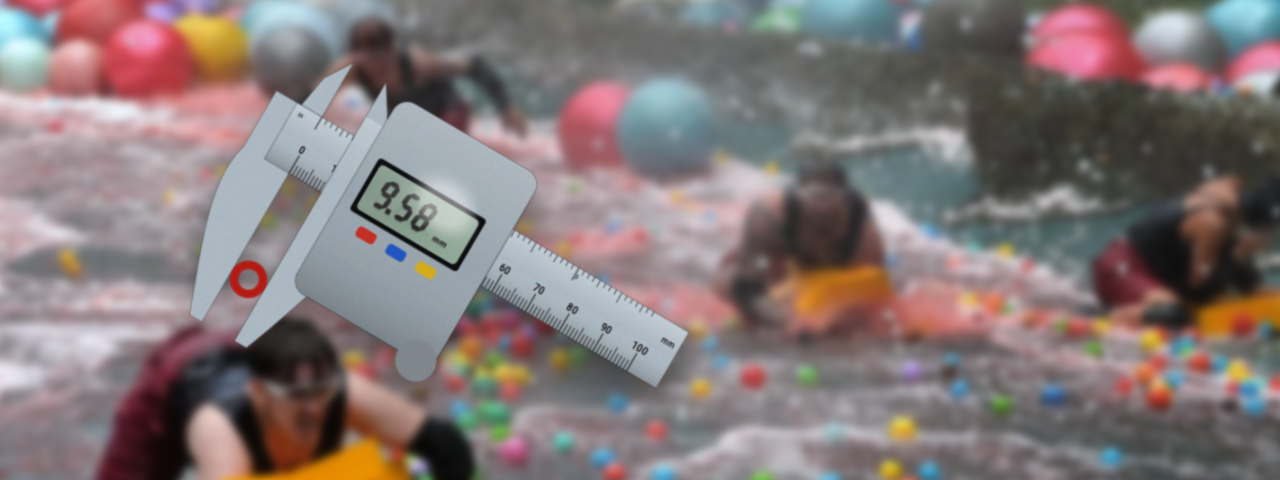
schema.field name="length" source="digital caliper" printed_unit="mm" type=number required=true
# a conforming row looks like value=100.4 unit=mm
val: value=9.58 unit=mm
